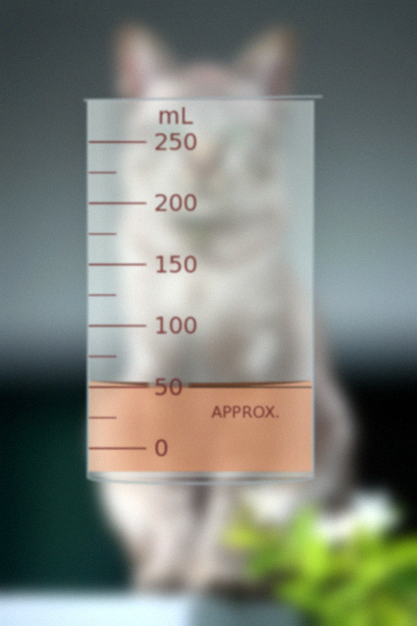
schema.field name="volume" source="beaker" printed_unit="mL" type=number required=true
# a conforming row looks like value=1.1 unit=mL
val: value=50 unit=mL
